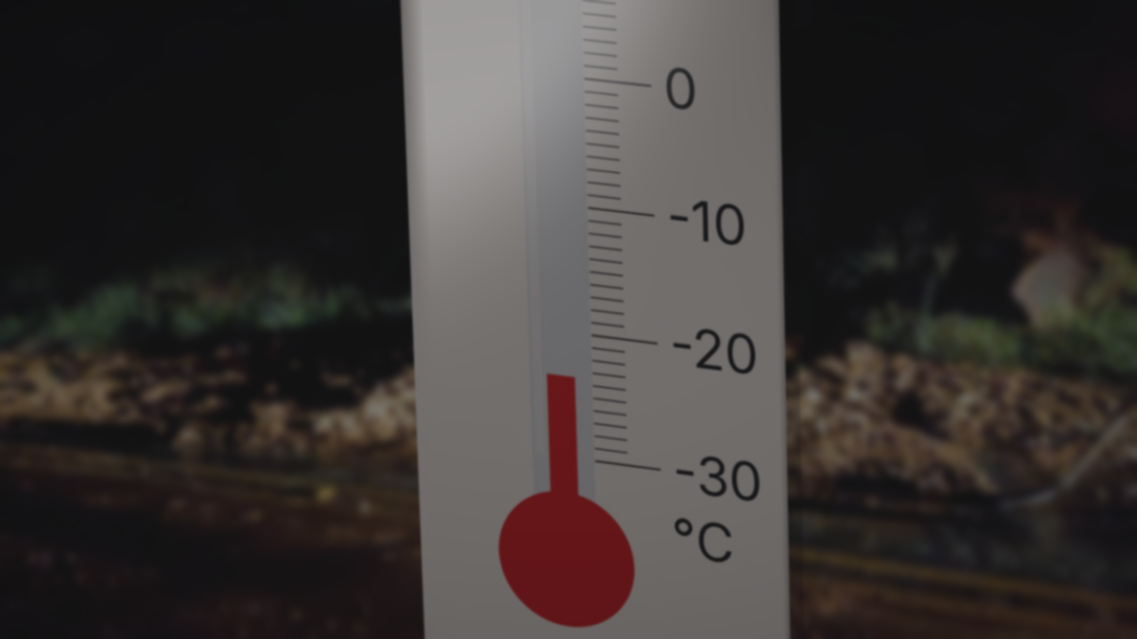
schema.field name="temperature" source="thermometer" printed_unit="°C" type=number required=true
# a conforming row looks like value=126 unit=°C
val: value=-23.5 unit=°C
